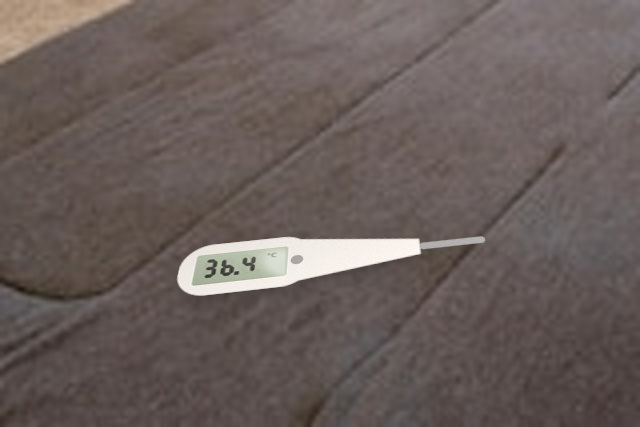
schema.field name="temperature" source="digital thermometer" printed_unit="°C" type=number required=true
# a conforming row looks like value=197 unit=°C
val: value=36.4 unit=°C
